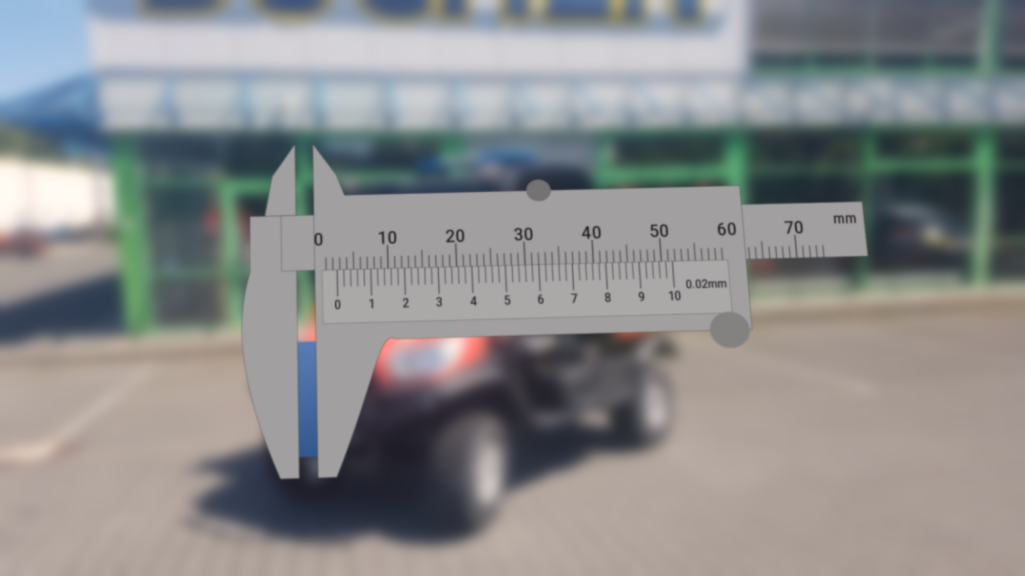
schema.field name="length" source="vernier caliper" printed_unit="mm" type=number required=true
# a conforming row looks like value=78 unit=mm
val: value=2.6 unit=mm
